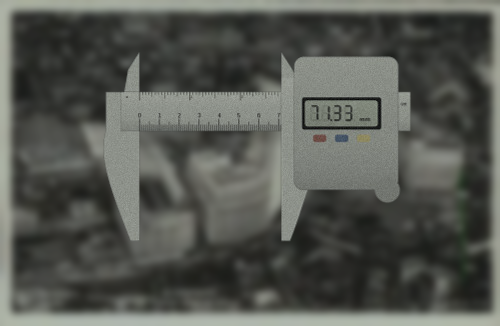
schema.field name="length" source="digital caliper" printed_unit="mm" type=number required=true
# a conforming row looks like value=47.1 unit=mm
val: value=71.33 unit=mm
